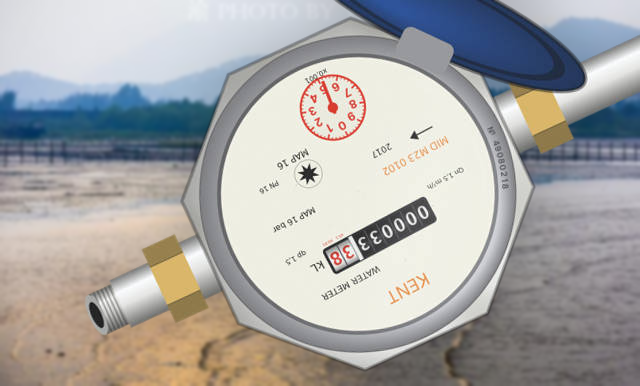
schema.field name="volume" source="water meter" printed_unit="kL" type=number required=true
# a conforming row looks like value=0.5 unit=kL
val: value=33.385 unit=kL
